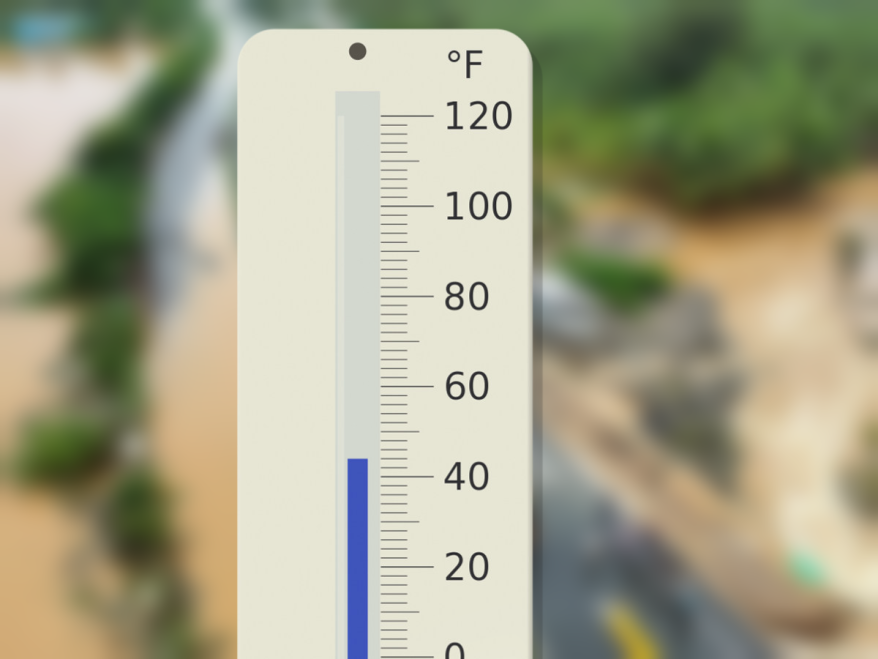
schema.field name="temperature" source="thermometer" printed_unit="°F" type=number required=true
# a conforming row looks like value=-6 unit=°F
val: value=44 unit=°F
